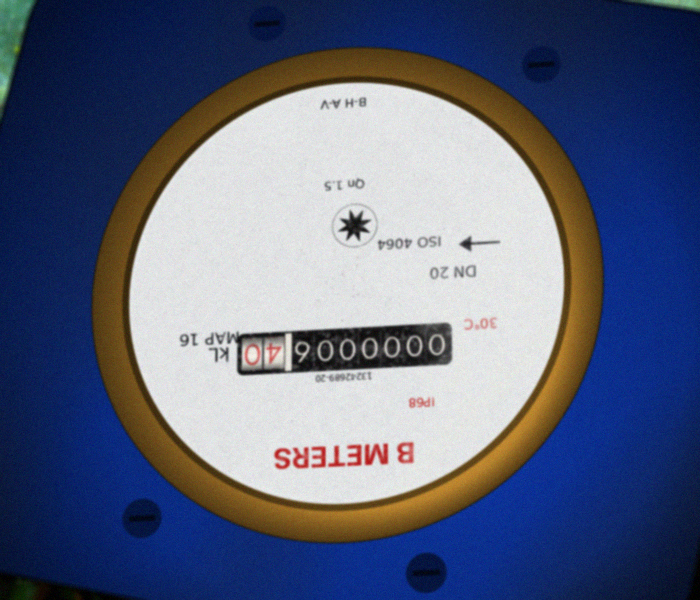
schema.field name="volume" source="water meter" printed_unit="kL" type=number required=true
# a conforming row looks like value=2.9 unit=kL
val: value=6.40 unit=kL
